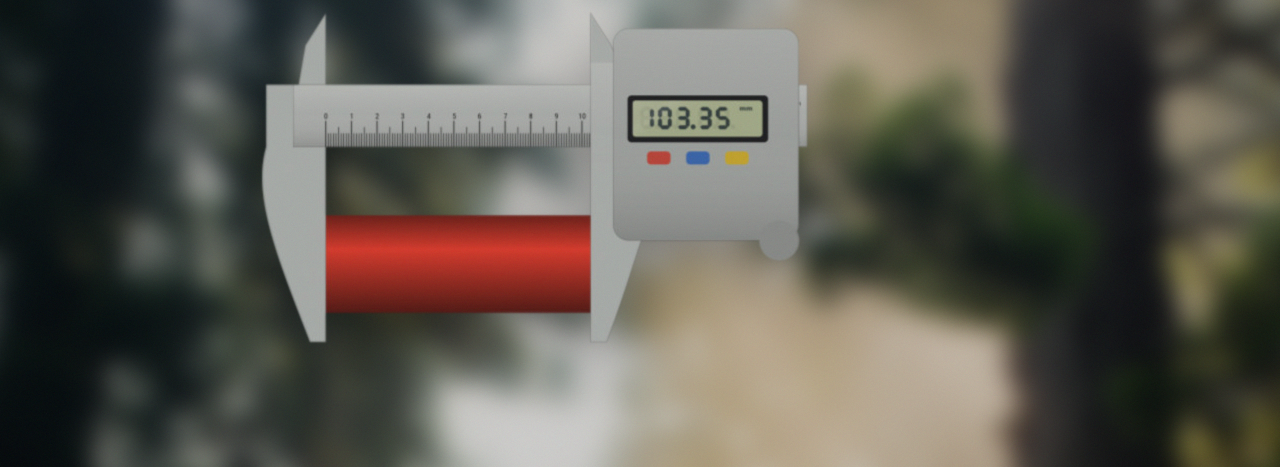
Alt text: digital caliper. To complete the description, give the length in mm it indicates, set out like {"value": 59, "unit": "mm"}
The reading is {"value": 103.35, "unit": "mm"}
